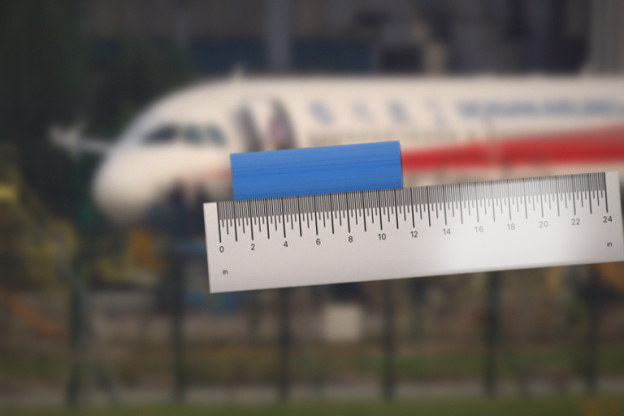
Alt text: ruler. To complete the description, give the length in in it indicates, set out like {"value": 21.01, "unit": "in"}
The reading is {"value": 10.5, "unit": "in"}
